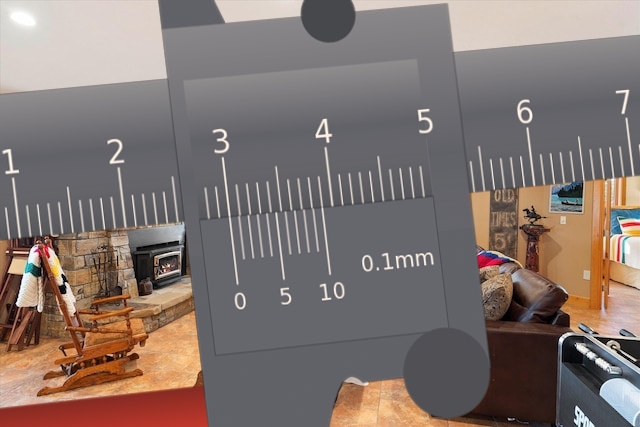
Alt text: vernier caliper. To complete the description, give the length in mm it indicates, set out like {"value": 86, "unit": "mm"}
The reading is {"value": 30.0, "unit": "mm"}
